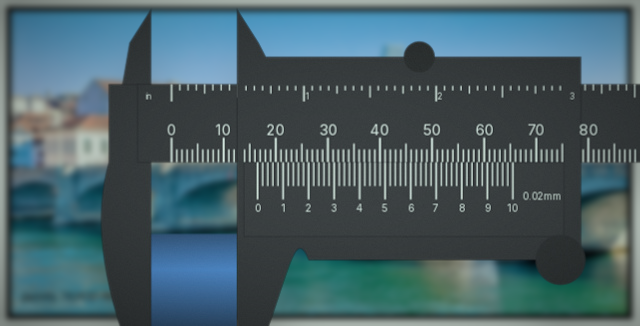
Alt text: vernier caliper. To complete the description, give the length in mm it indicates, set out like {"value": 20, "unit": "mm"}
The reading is {"value": 16.5, "unit": "mm"}
